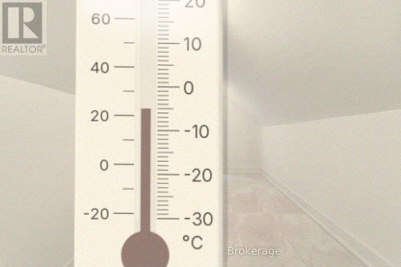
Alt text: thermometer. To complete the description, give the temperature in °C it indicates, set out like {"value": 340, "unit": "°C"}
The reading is {"value": -5, "unit": "°C"}
